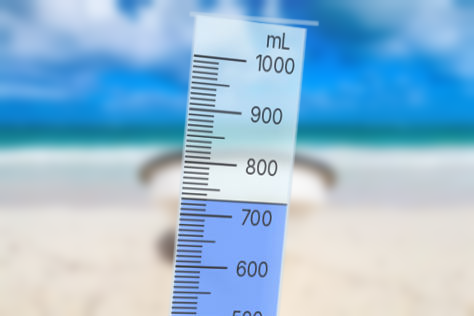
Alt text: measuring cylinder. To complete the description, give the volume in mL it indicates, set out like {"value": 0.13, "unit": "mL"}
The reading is {"value": 730, "unit": "mL"}
